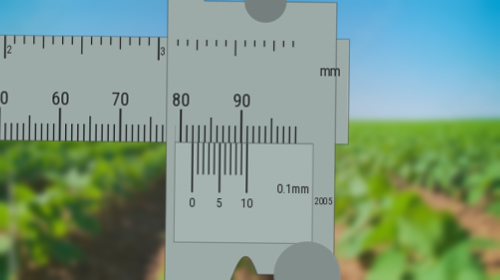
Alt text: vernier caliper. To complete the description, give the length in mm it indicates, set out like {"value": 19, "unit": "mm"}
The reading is {"value": 82.0, "unit": "mm"}
